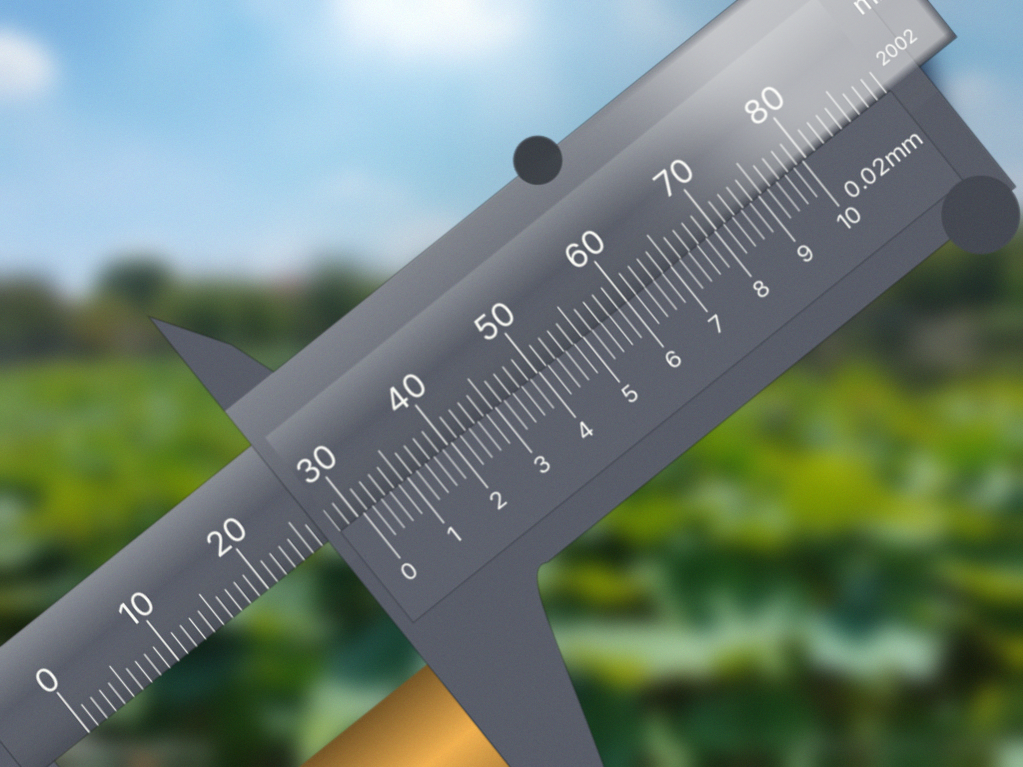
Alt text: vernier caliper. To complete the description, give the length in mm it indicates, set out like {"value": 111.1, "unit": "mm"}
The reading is {"value": 30.6, "unit": "mm"}
